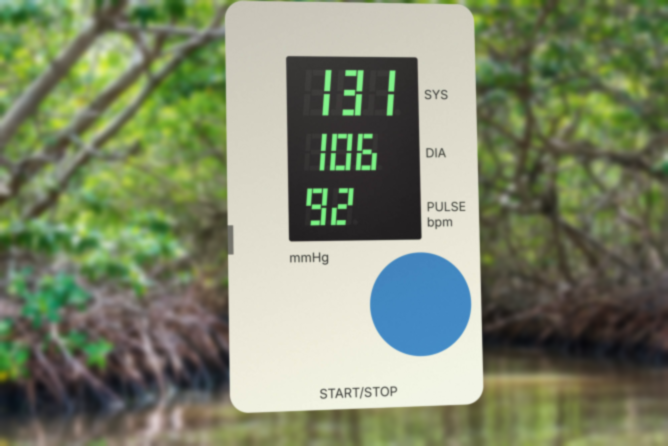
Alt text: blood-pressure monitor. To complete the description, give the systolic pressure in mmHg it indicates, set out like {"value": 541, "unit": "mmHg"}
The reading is {"value": 131, "unit": "mmHg"}
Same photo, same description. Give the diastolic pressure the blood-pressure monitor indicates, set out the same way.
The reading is {"value": 106, "unit": "mmHg"}
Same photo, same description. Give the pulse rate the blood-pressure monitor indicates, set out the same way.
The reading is {"value": 92, "unit": "bpm"}
